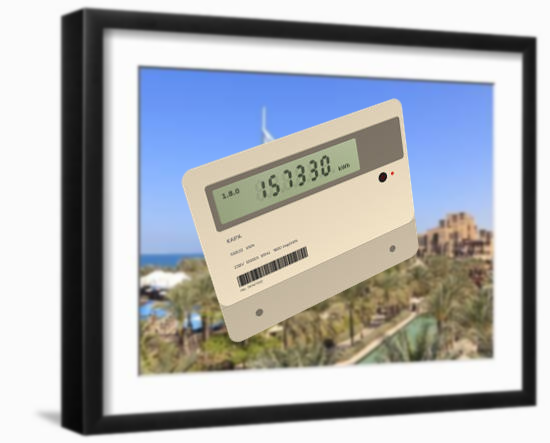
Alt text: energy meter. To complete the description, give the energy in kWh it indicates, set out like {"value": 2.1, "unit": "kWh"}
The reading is {"value": 157330, "unit": "kWh"}
